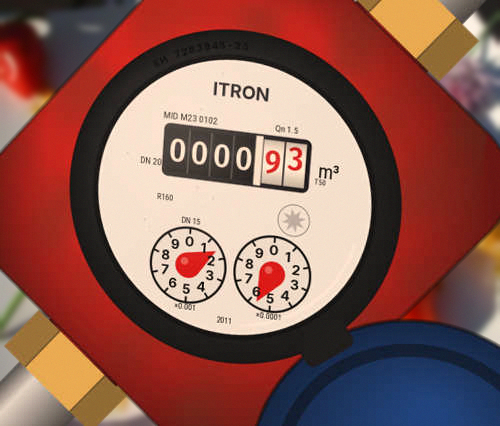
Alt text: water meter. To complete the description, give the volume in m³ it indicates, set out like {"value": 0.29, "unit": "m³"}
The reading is {"value": 0.9315, "unit": "m³"}
